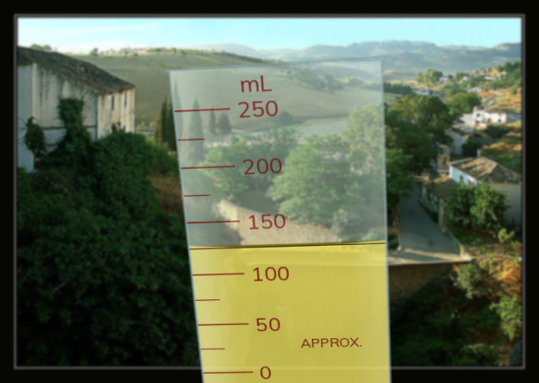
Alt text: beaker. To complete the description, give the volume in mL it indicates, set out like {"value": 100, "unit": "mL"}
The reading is {"value": 125, "unit": "mL"}
